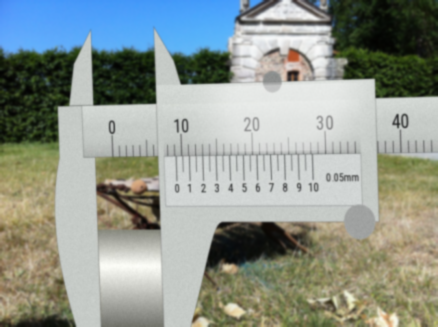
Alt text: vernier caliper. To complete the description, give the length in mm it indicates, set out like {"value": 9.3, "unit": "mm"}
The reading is {"value": 9.2, "unit": "mm"}
